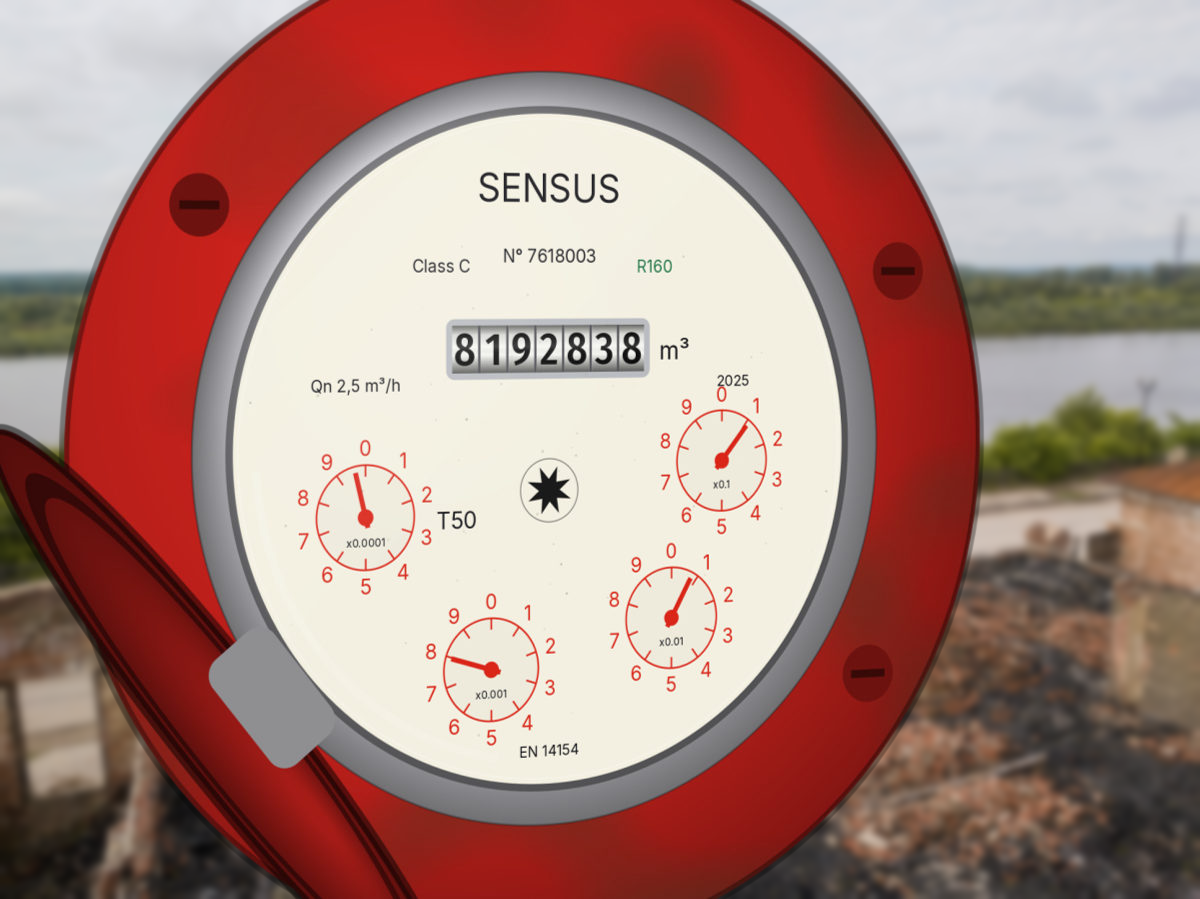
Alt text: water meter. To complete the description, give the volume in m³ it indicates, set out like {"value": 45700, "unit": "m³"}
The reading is {"value": 8192838.1079, "unit": "m³"}
